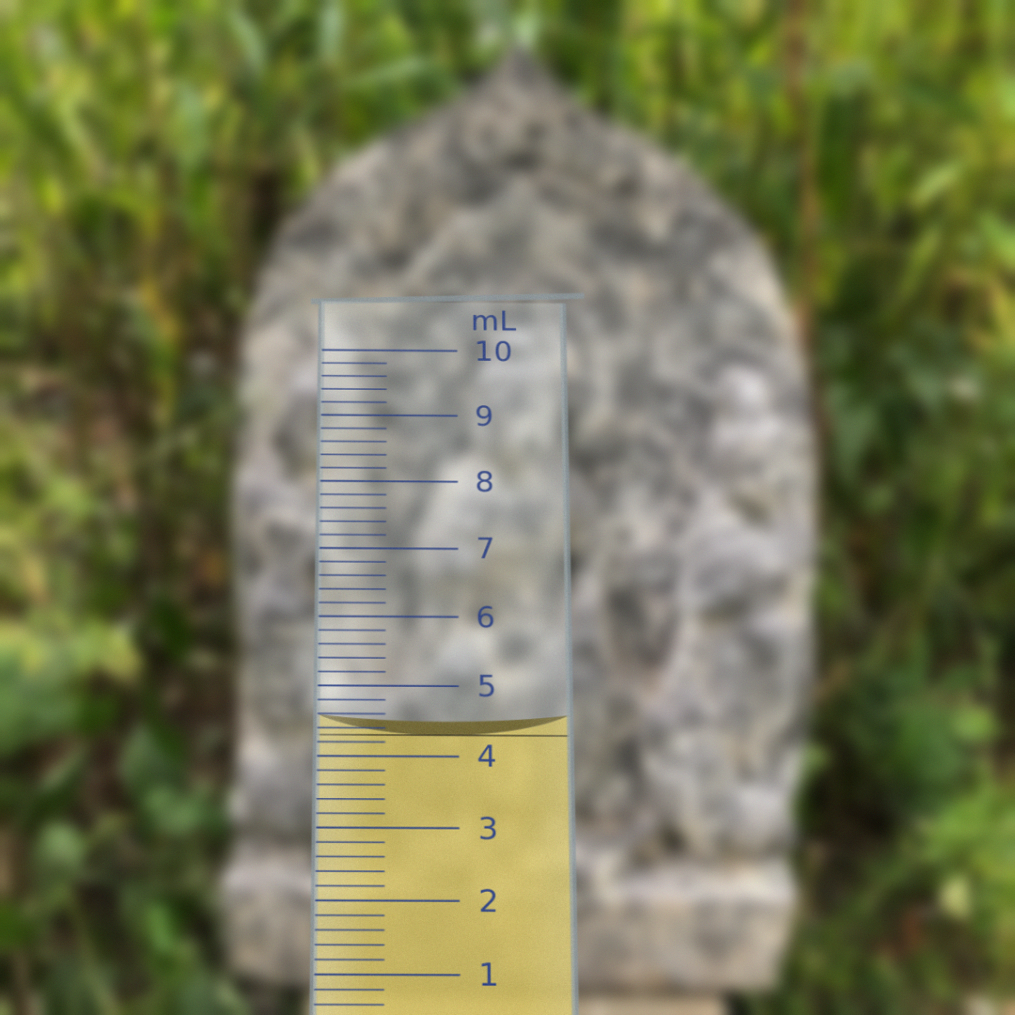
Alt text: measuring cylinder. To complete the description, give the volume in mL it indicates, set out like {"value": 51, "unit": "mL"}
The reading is {"value": 4.3, "unit": "mL"}
